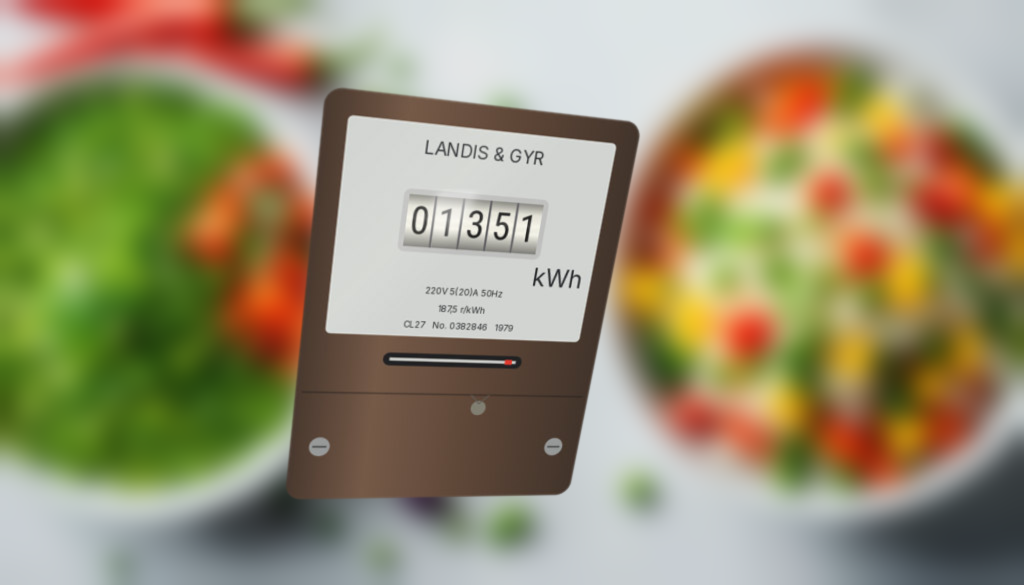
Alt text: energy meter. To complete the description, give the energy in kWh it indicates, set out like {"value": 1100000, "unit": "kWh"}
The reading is {"value": 1351, "unit": "kWh"}
